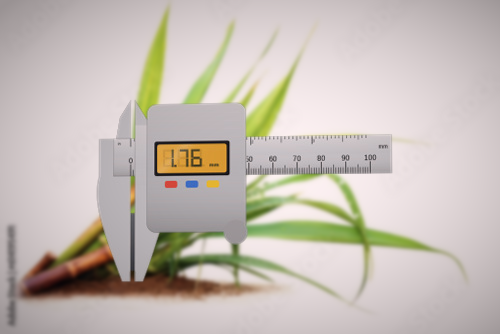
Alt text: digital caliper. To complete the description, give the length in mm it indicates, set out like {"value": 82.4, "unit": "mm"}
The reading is {"value": 1.76, "unit": "mm"}
